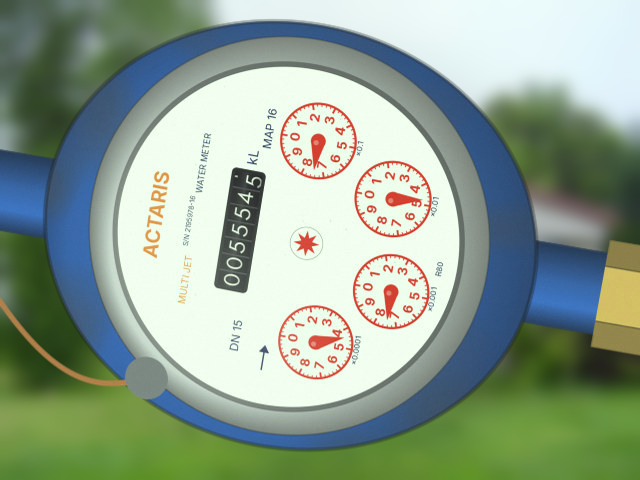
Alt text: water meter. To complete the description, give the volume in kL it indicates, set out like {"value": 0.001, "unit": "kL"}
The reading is {"value": 55544.7474, "unit": "kL"}
